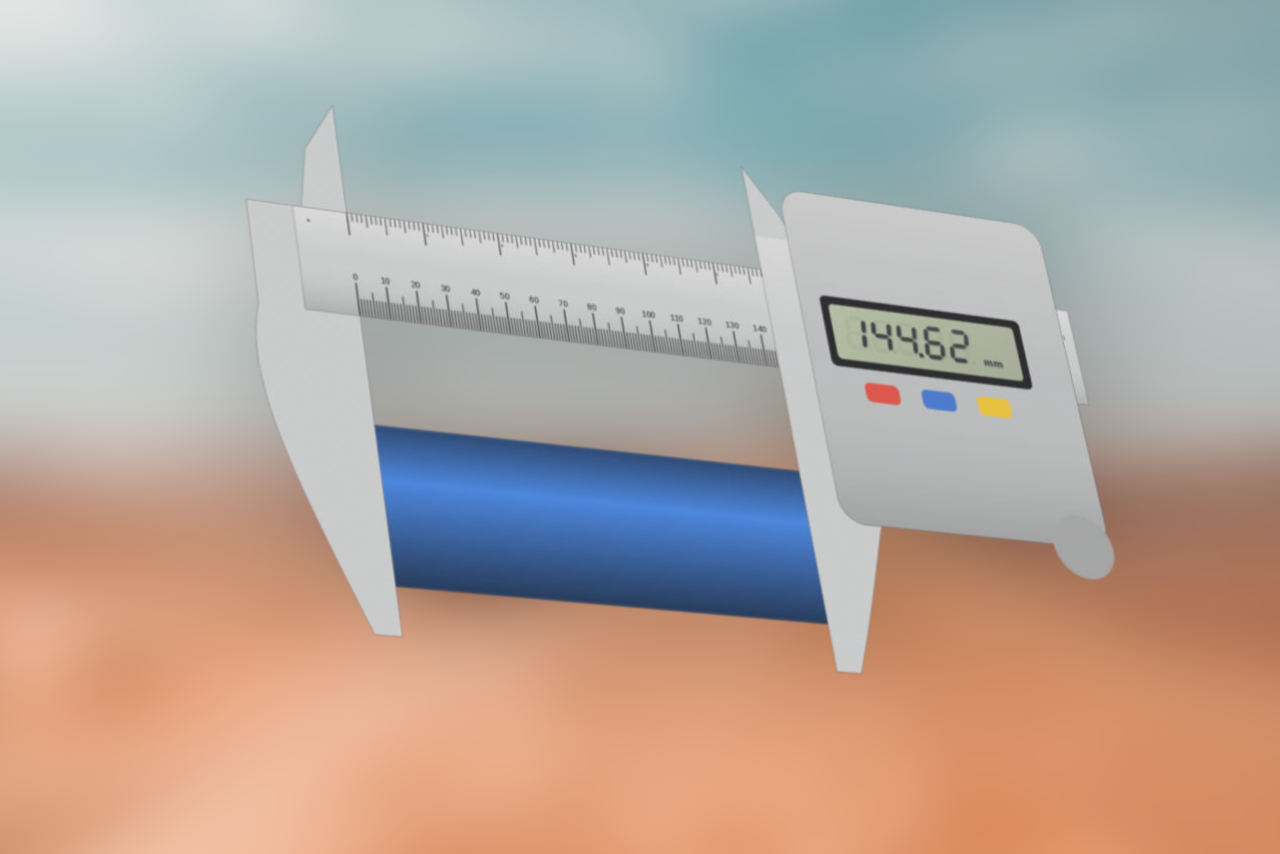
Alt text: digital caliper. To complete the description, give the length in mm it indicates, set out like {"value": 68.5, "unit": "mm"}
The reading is {"value": 144.62, "unit": "mm"}
